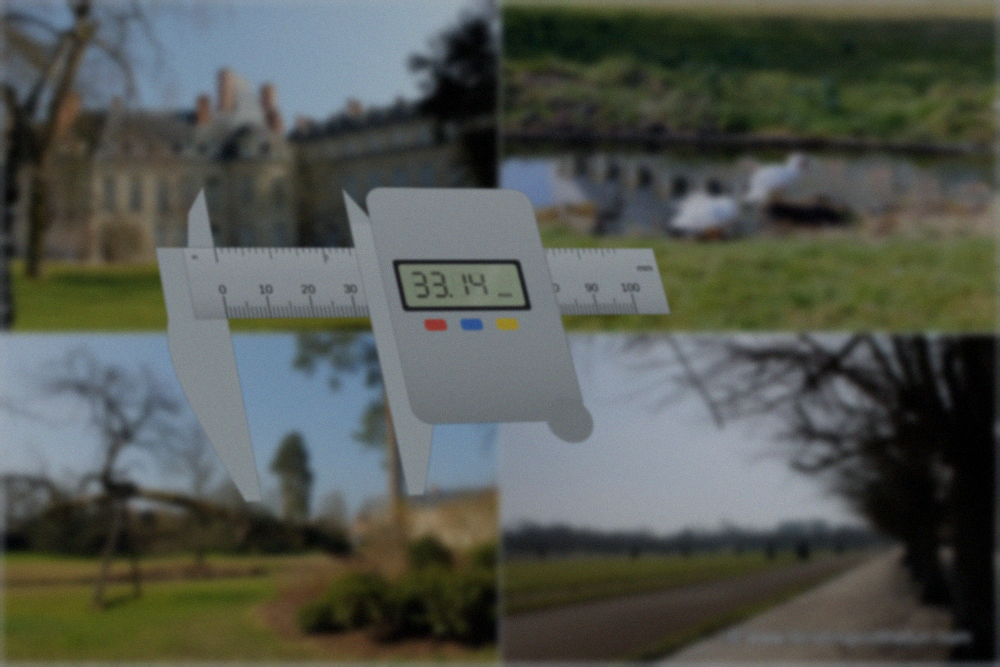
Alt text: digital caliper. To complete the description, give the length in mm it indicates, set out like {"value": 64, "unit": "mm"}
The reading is {"value": 33.14, "unit": "mm"}
